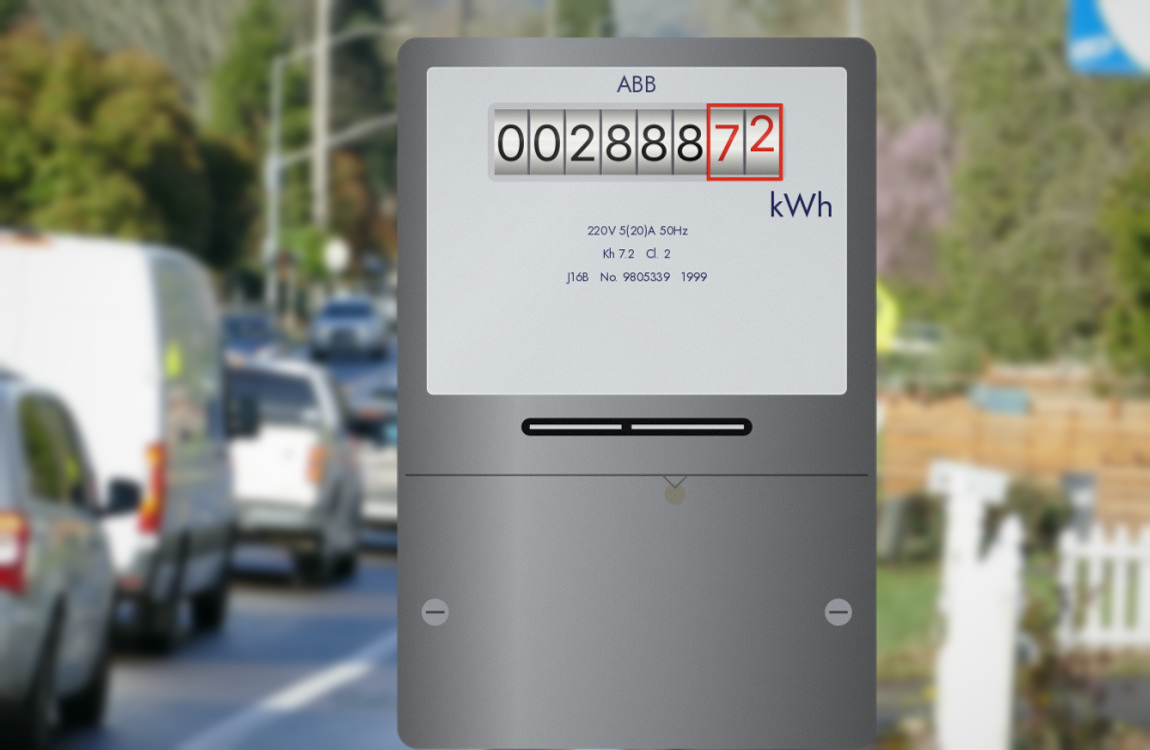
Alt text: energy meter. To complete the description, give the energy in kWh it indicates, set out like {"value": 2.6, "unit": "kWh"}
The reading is {"value": 2888.72, "unit": "kWh"}
